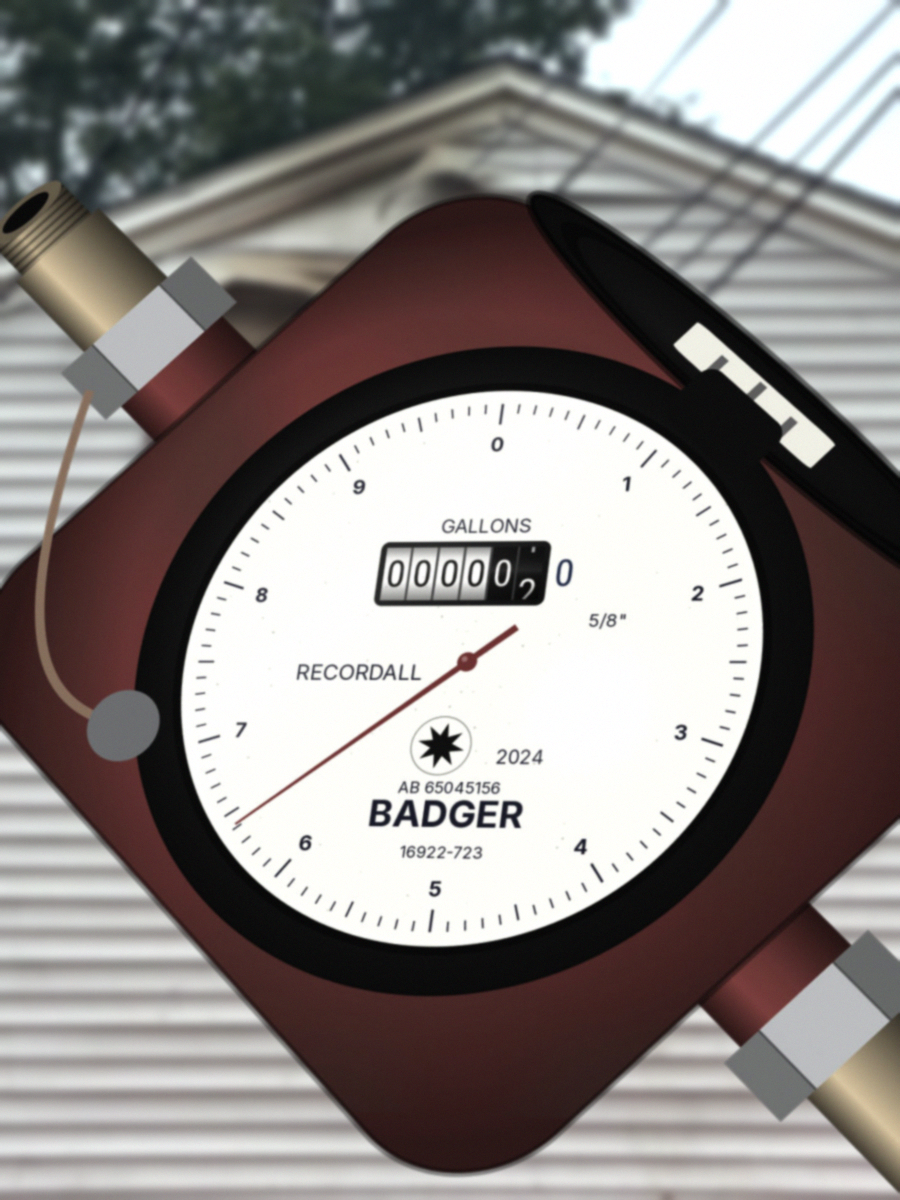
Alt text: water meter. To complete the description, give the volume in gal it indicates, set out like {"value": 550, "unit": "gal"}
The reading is {"value": 16.4, "unit": "gal"}
